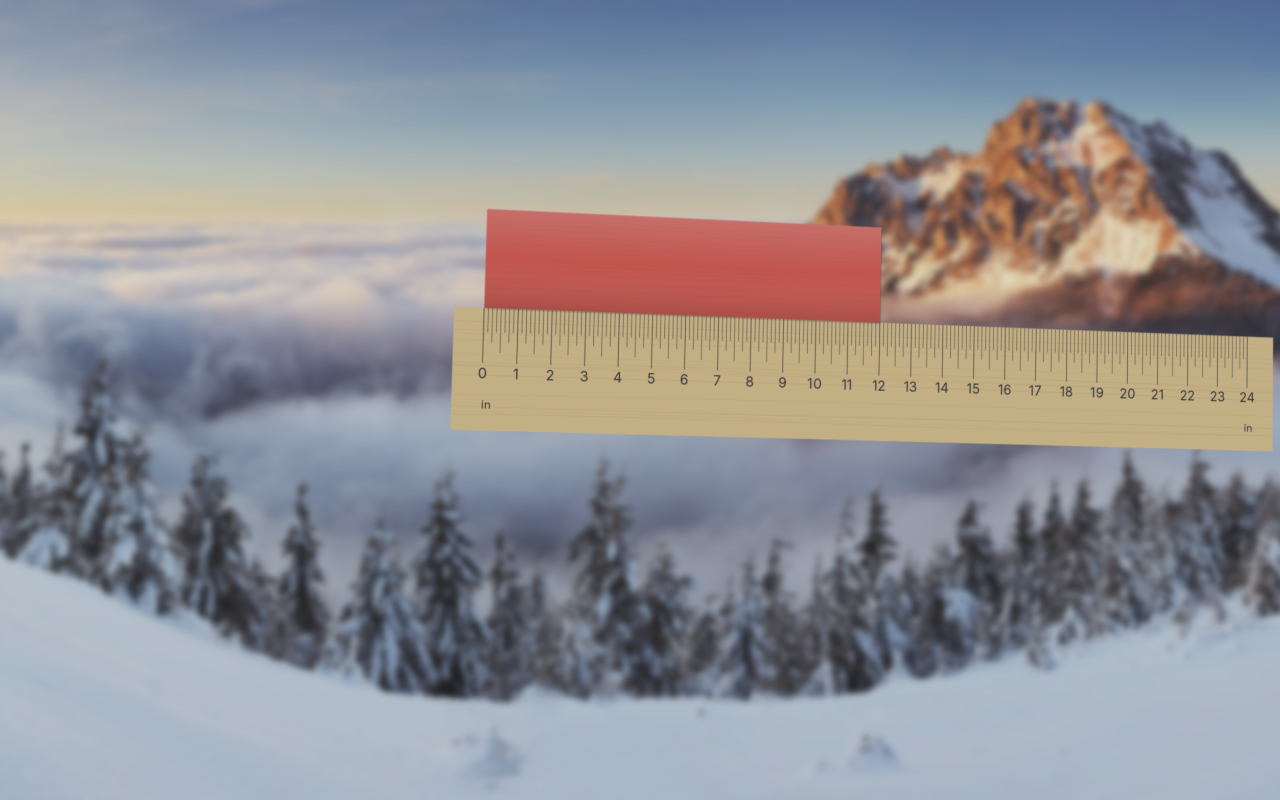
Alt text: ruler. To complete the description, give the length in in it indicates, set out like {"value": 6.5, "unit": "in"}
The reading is {"value": 12, "unit": "in"}
